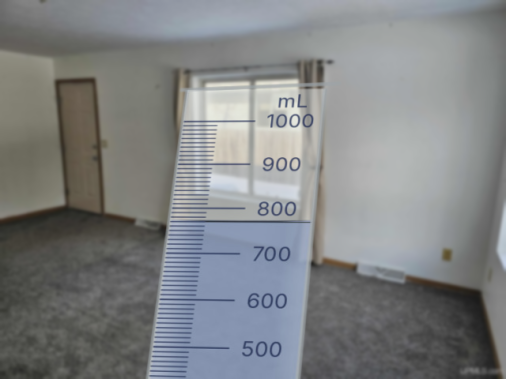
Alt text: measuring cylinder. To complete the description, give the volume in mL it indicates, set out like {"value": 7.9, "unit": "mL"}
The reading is {"value": 770, "unit": "mL"}
